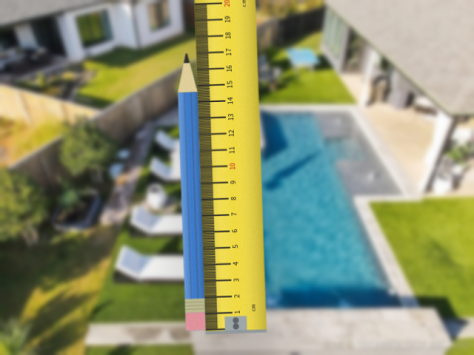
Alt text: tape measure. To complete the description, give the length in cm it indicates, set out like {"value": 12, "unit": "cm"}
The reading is {"value": 17, "unit": "cm"}
